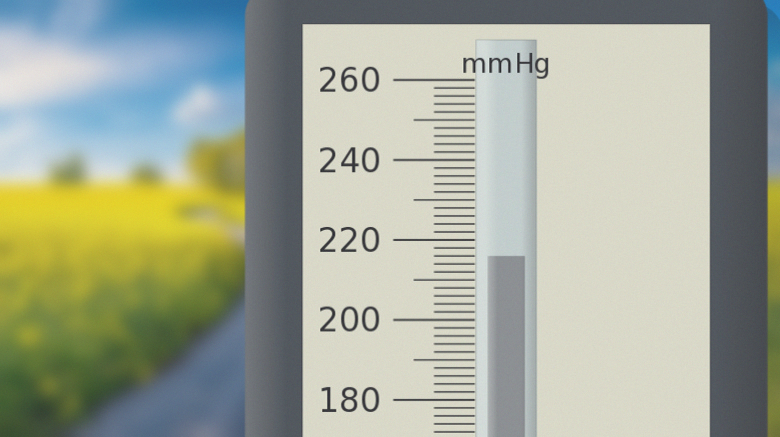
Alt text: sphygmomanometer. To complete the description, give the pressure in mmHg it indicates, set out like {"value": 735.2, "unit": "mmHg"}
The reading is {"value": 216, "unit": "mmHg"}
